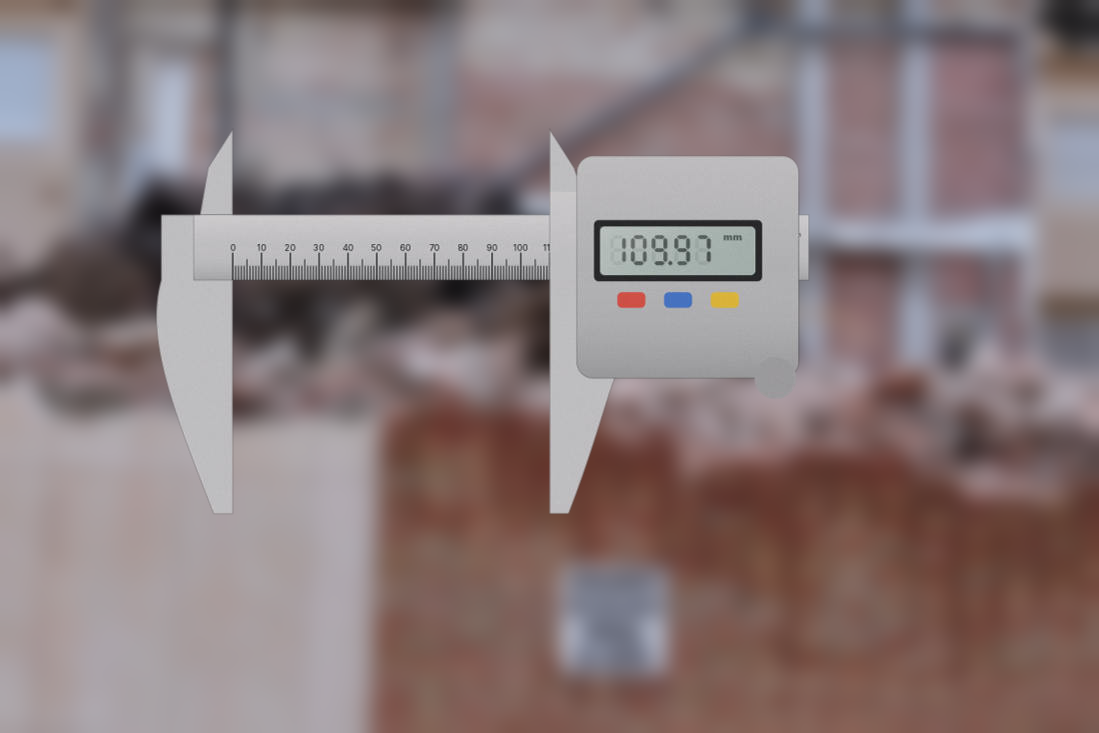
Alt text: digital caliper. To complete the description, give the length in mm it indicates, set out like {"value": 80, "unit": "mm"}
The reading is {"value": 109.97, "unit": "mm"}
